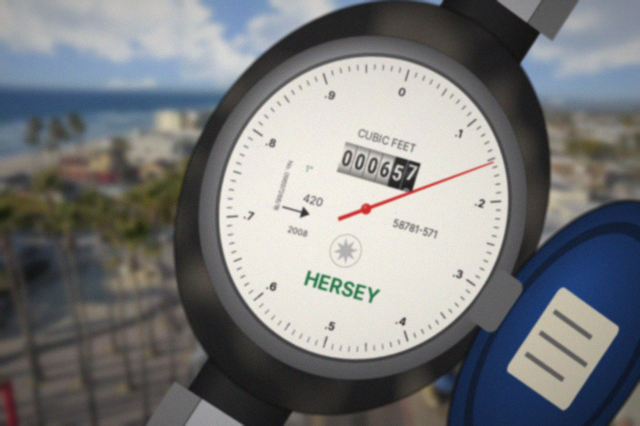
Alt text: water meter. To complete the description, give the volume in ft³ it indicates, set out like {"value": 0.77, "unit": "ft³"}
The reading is {"value": 657.15, "unit": "ft³"}
